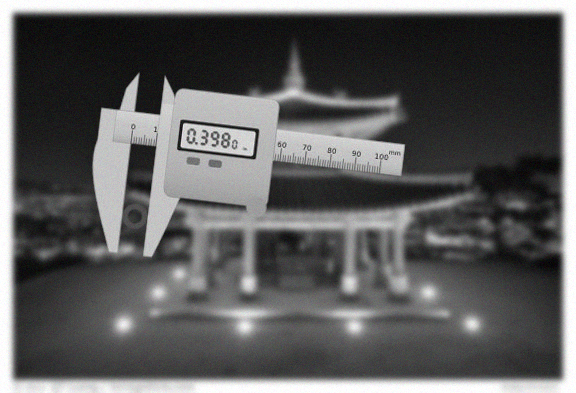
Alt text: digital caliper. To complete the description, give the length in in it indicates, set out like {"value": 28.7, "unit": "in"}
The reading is {"value": 0.3980, "unit": "in"}
